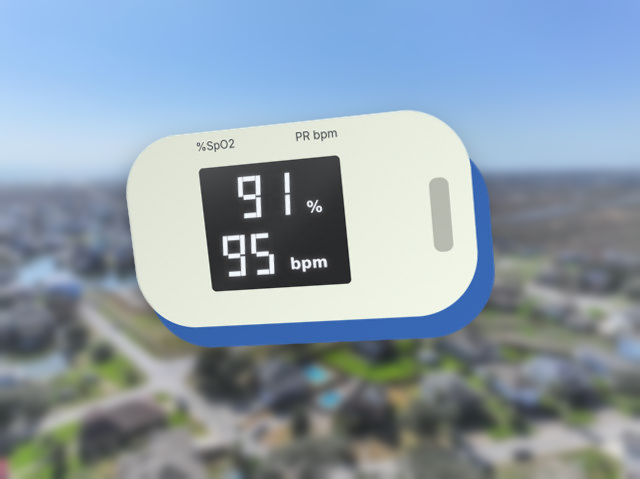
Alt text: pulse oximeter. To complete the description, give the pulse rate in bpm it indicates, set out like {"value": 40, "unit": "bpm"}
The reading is {"value": 95, "unit": "bpm"}
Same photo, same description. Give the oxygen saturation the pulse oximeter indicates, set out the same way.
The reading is {"value": 91, "unit": "%"}
